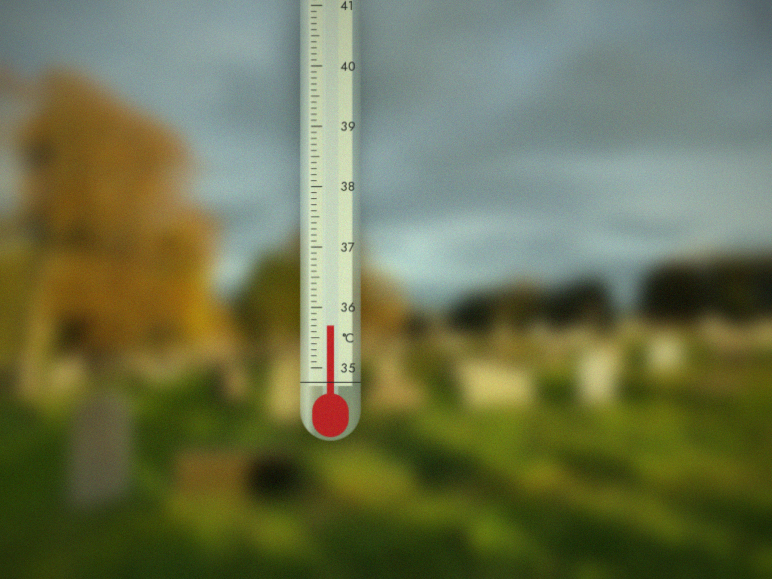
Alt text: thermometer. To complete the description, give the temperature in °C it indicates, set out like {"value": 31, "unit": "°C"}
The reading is {"value": 35.7, "unit": "°C"}
